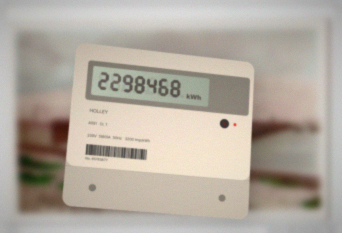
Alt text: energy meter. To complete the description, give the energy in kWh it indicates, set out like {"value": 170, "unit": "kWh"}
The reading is {"value": 2298468, "unit": "kWh"}
